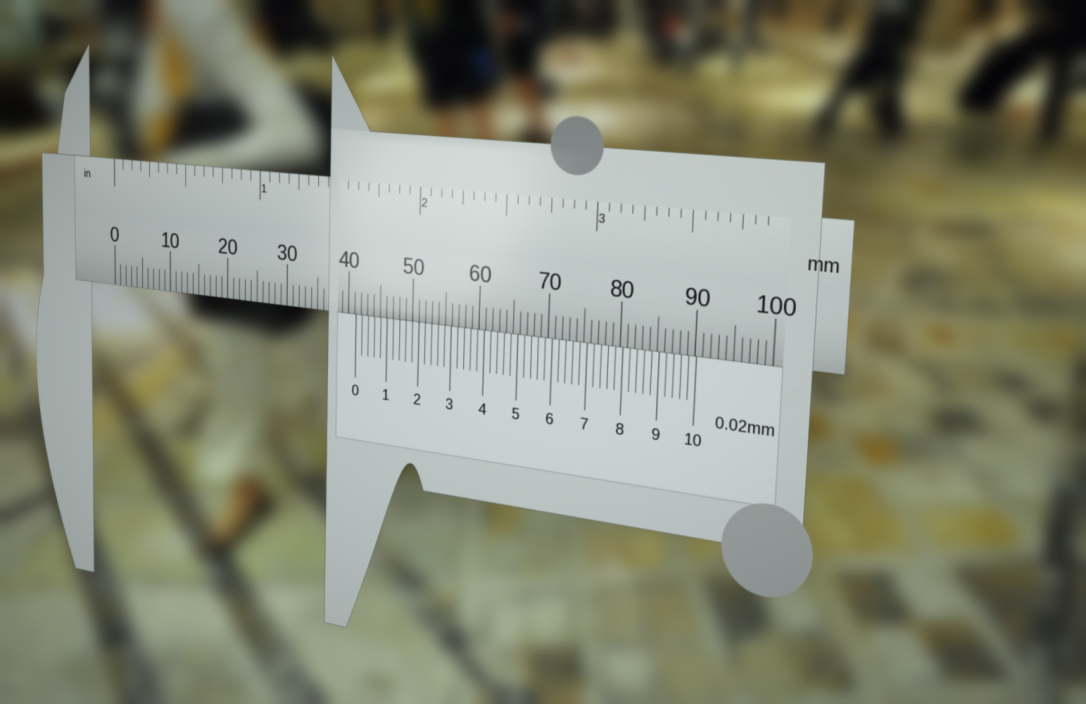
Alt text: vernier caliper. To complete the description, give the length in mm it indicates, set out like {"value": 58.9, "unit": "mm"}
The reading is {"value": 41.2, "unit": "mm"}
